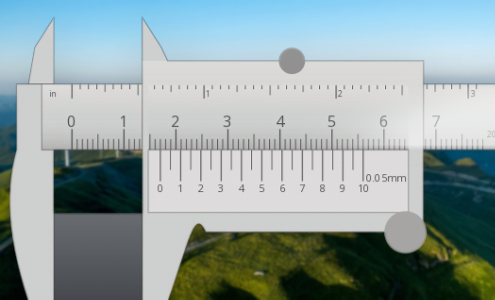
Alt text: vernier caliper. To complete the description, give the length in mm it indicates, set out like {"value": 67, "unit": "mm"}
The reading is {"value": 17.0, "unit": "mm"}
